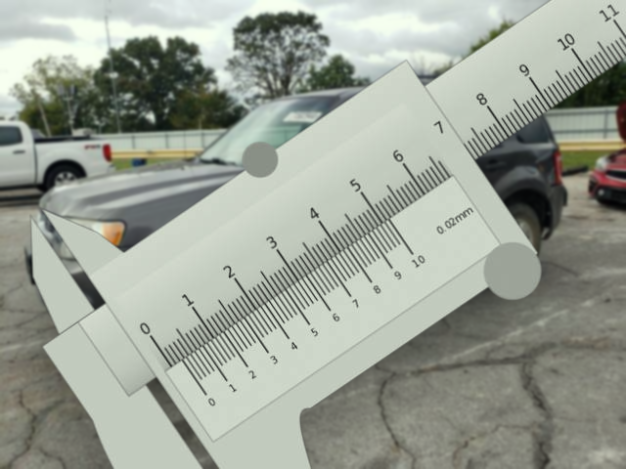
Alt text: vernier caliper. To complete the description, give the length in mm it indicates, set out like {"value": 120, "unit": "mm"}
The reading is {"value": 2.5, "unit": "mm"}
